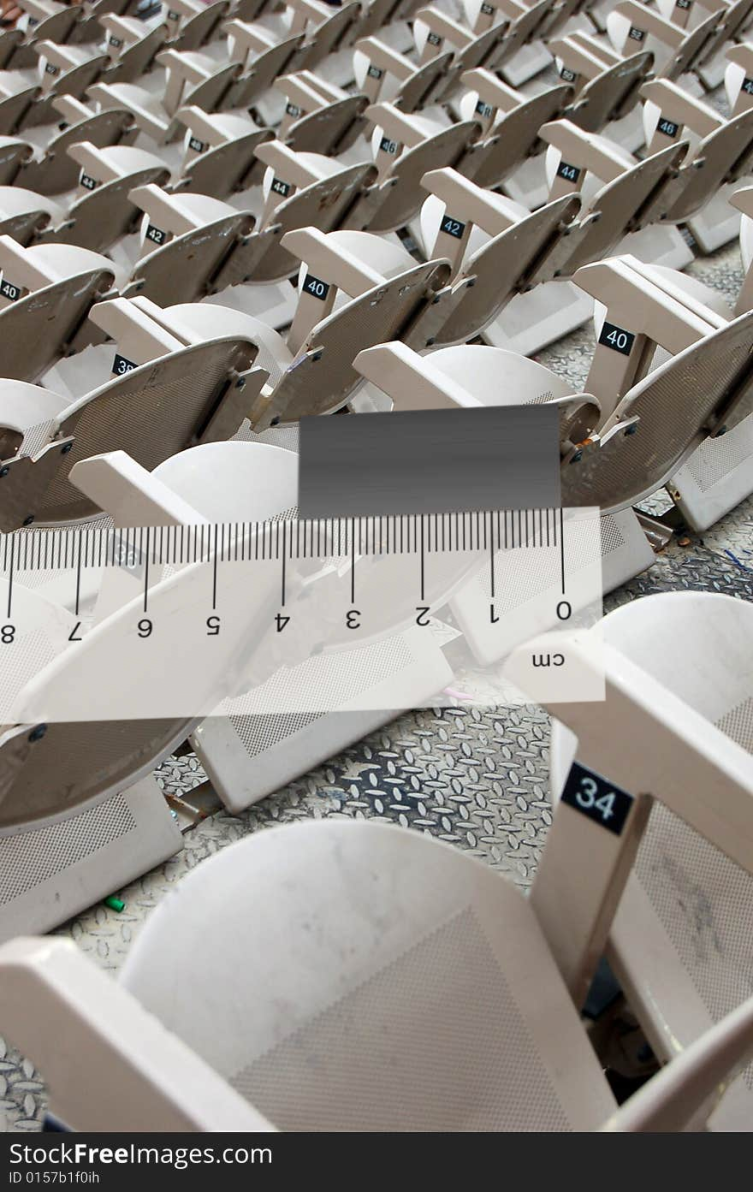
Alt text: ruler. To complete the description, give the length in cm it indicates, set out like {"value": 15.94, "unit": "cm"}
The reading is {"value": 3.8, "unit": "cm"}
